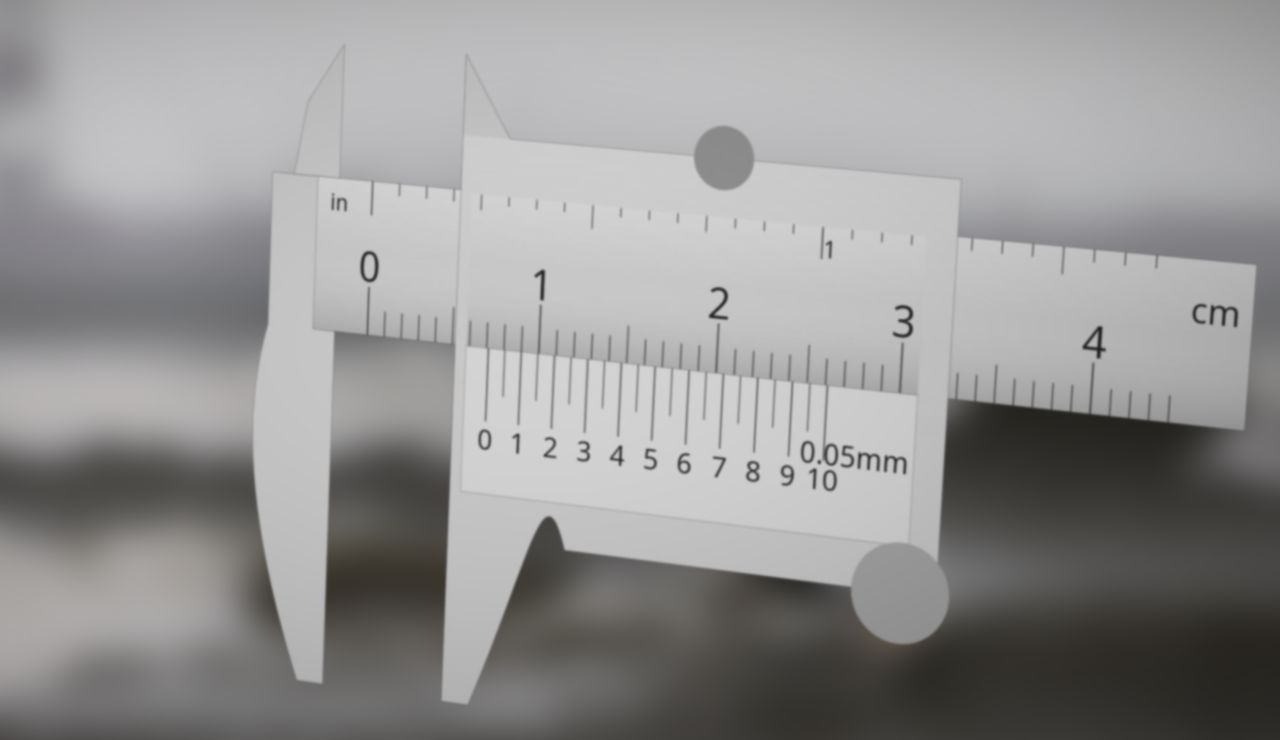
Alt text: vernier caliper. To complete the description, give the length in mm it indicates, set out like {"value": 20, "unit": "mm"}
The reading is {"value": 7.1, "unit": "mm"}
